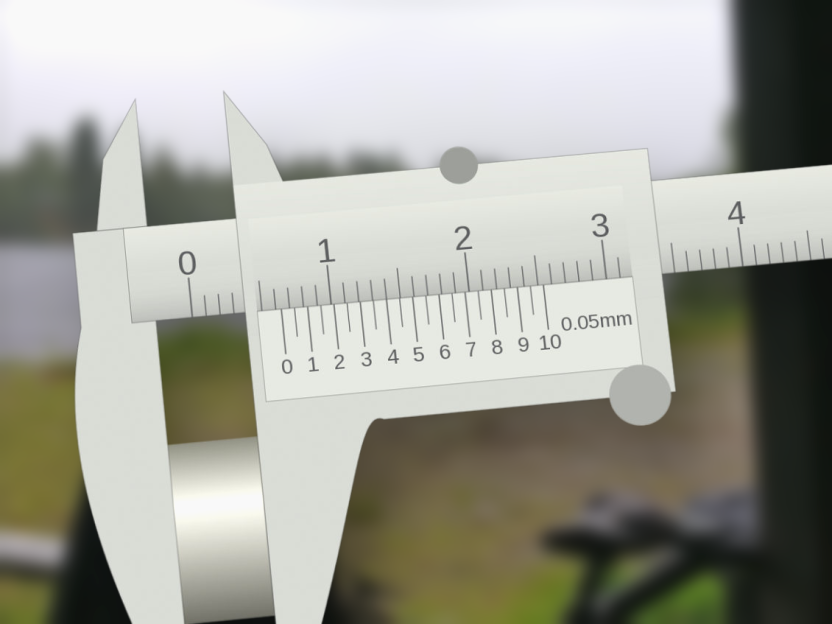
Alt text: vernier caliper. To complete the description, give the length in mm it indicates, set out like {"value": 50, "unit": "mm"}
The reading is {"value": 6.4, "unit": "mm"}
